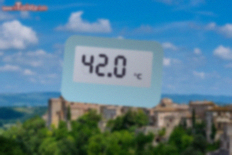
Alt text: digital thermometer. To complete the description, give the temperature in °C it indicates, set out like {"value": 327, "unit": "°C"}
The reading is {"value": 42.0, "unit": "°C"}
